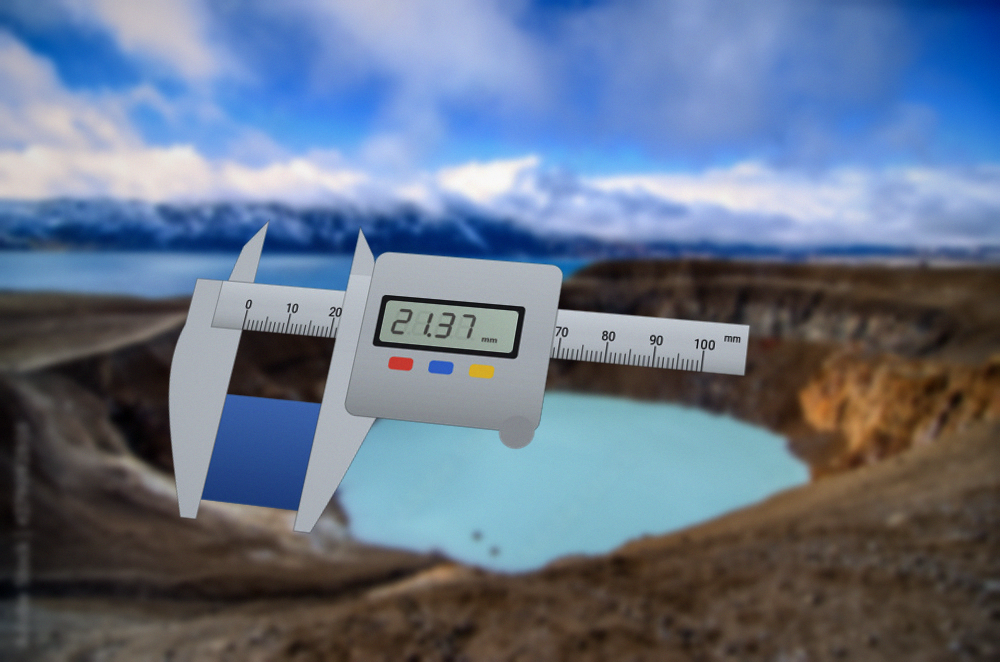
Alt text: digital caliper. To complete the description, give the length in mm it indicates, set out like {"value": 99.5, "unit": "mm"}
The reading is {"value": 21.37, "unit": "mm"}
